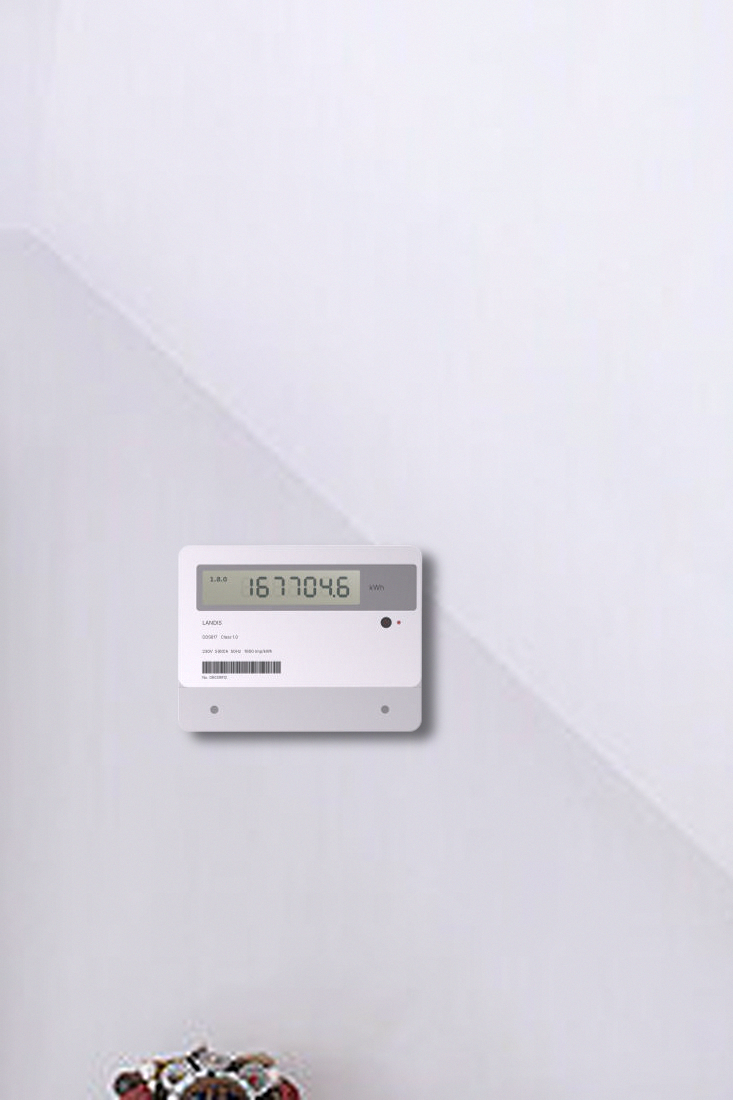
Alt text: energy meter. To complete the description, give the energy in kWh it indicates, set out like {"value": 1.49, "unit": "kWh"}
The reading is {"value": 167704.6, "unit": "kWh"}
